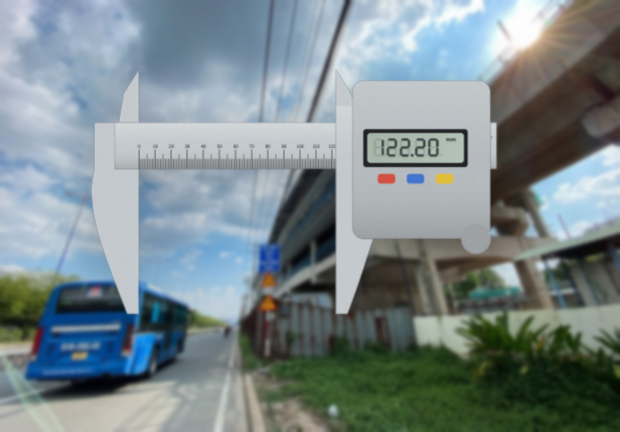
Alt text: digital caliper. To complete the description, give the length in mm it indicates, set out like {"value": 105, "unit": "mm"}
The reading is {"value": 122.20, "unit": "mm"}
